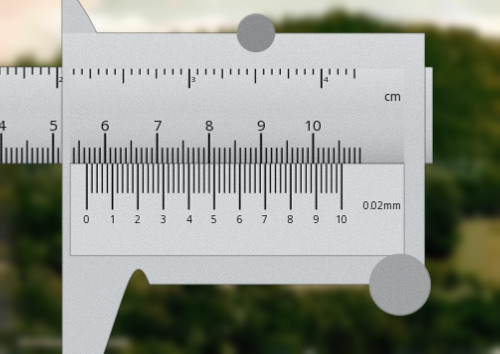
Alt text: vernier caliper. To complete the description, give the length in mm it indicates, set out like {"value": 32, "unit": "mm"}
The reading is {"value": 56.5, "unit": "mm"}
